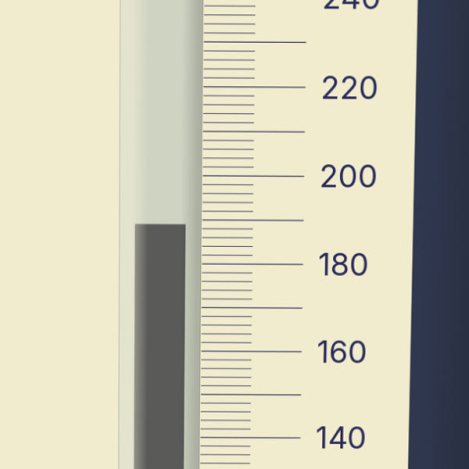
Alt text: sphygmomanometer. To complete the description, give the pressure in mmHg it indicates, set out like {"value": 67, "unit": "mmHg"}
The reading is {"value": 189, "unit": "mmHg"}
